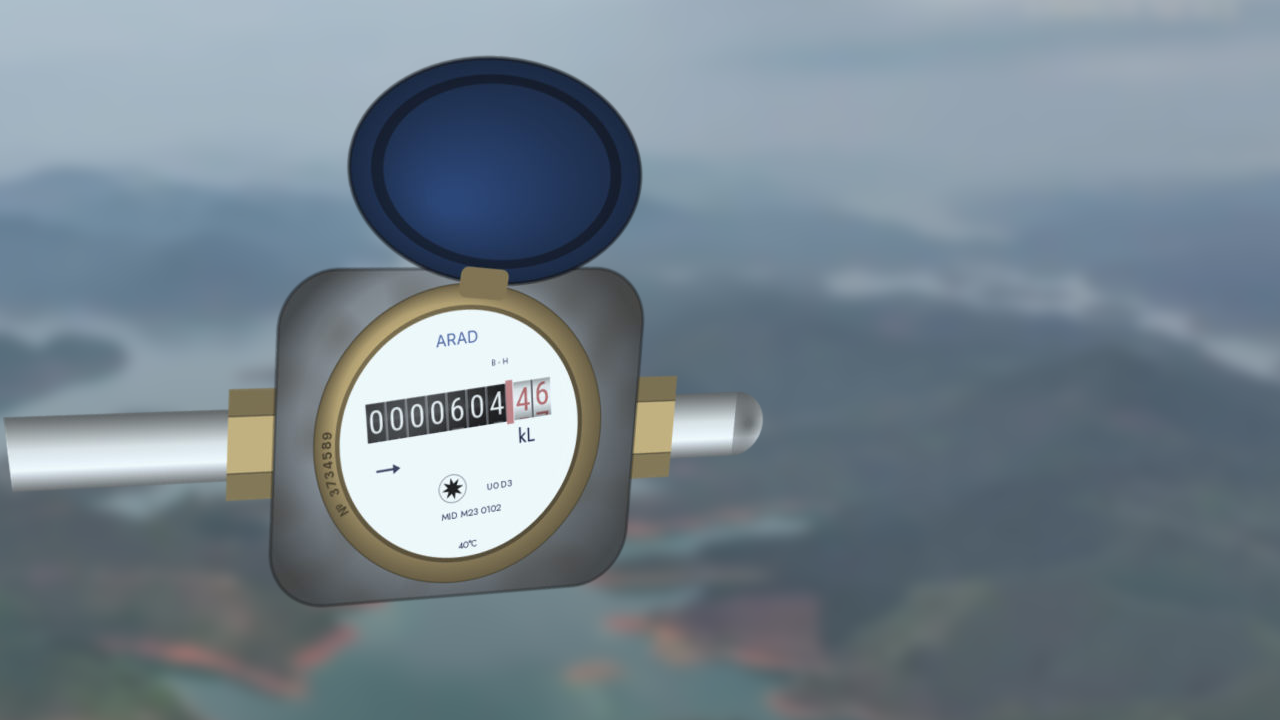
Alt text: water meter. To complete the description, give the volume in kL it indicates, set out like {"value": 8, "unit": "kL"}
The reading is {"value": 604.46, "unit": "kL"}
